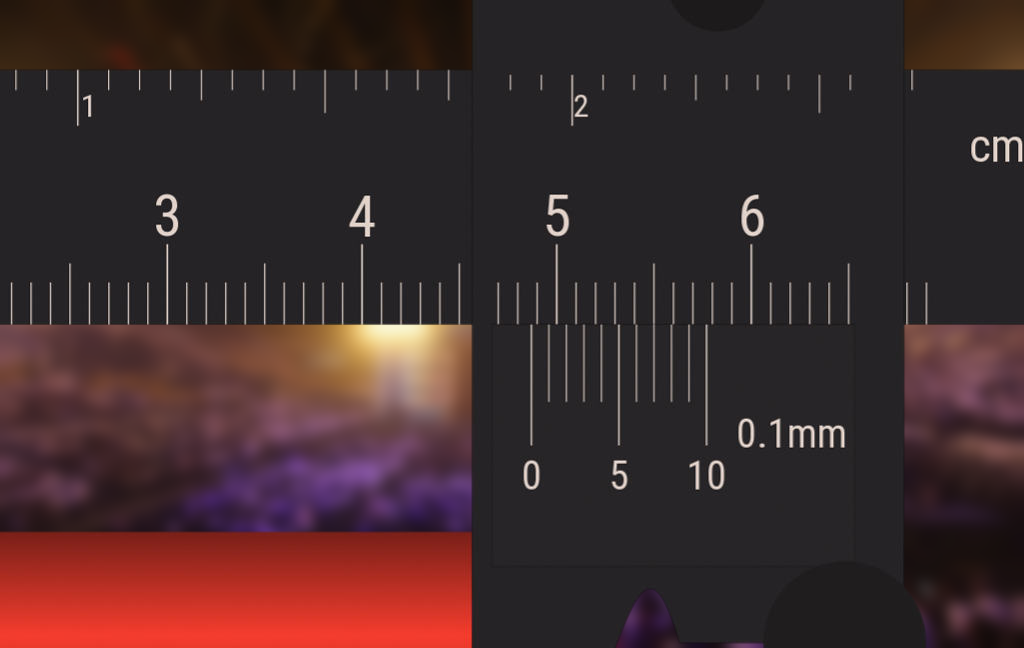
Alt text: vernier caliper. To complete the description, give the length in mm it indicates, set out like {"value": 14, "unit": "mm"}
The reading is {"value": 48.7, "unit": "mm"}
